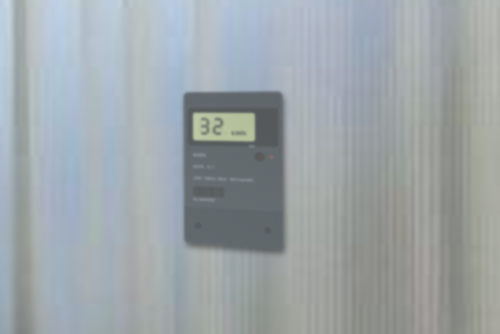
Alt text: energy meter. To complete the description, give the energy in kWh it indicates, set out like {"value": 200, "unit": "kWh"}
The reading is {"value": 32, "unit": "kWh"}
